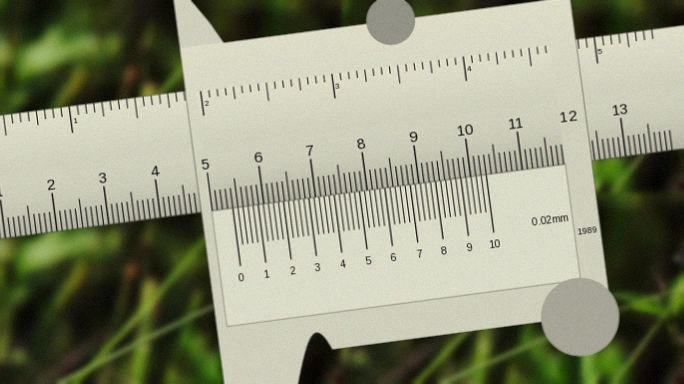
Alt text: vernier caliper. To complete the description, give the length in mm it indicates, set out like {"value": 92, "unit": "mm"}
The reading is {"value": 54.0, "unit": "mm"}
